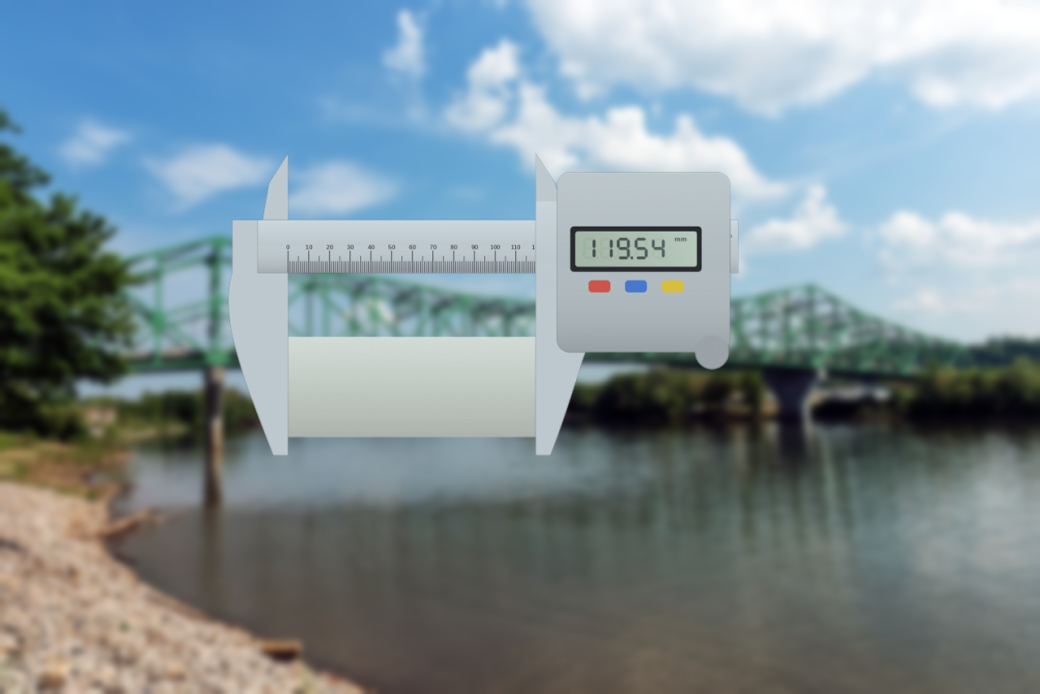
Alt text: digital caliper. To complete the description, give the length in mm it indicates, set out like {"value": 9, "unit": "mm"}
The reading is {"value": 119.54, "unit": "mm"}
